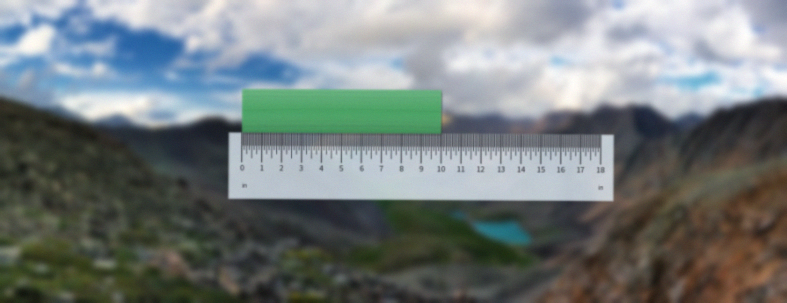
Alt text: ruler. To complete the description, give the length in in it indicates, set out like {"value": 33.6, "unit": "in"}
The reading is {"value": 10, "unit": "in"}
